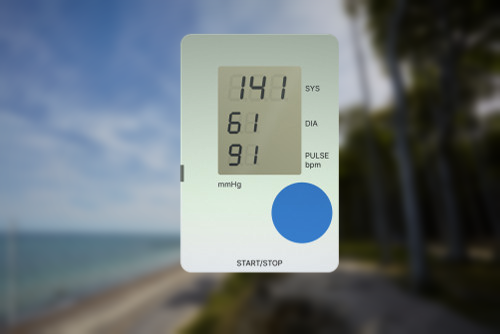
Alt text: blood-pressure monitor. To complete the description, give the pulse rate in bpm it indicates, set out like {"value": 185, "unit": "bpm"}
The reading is {"value": 91, "unit": "bpm"}
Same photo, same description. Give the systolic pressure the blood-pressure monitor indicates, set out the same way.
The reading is {"value": 141, "unit": "mmHg"}
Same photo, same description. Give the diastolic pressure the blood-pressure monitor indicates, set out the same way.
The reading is {"value": 61, "unit": "mmHg"}
